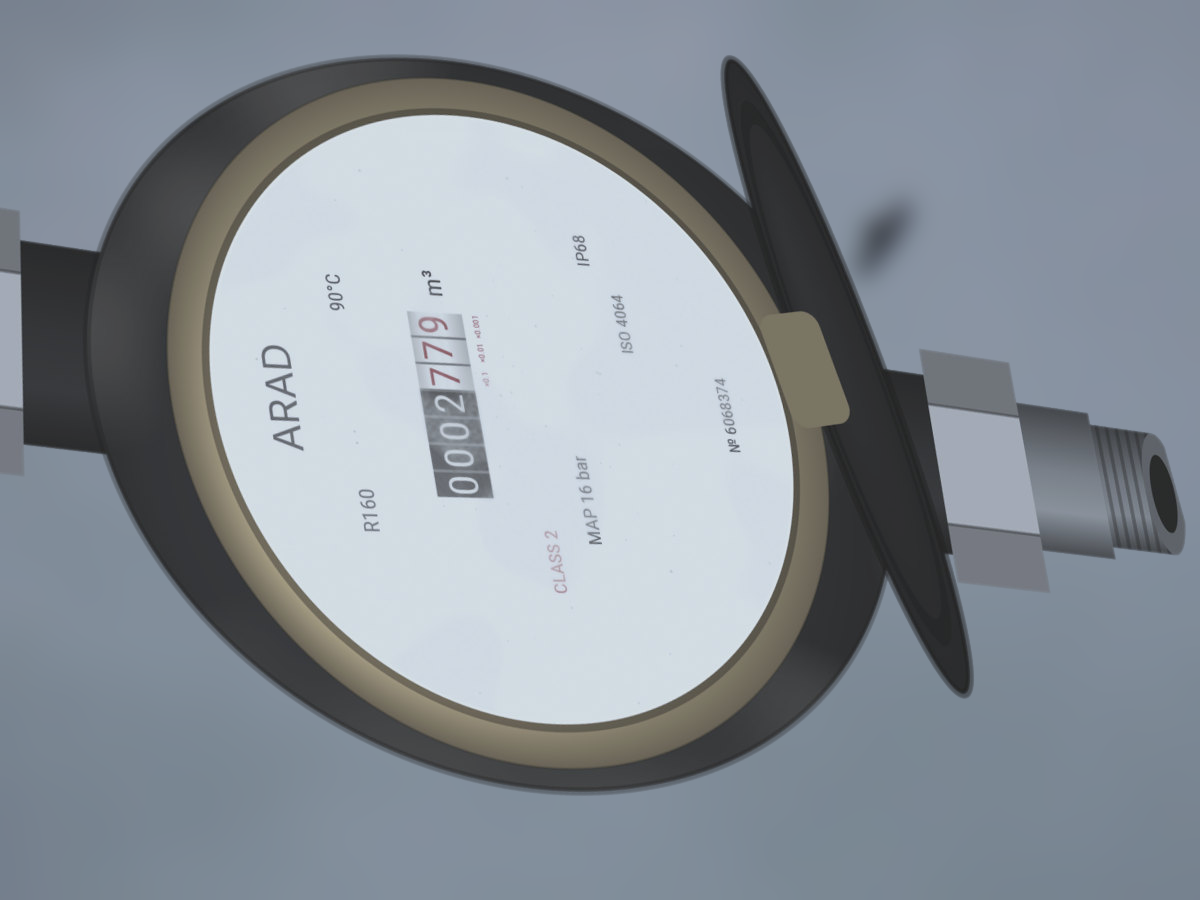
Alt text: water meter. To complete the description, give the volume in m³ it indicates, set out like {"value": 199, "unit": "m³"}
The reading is {"value": 2.779, "unit": "m³"}
